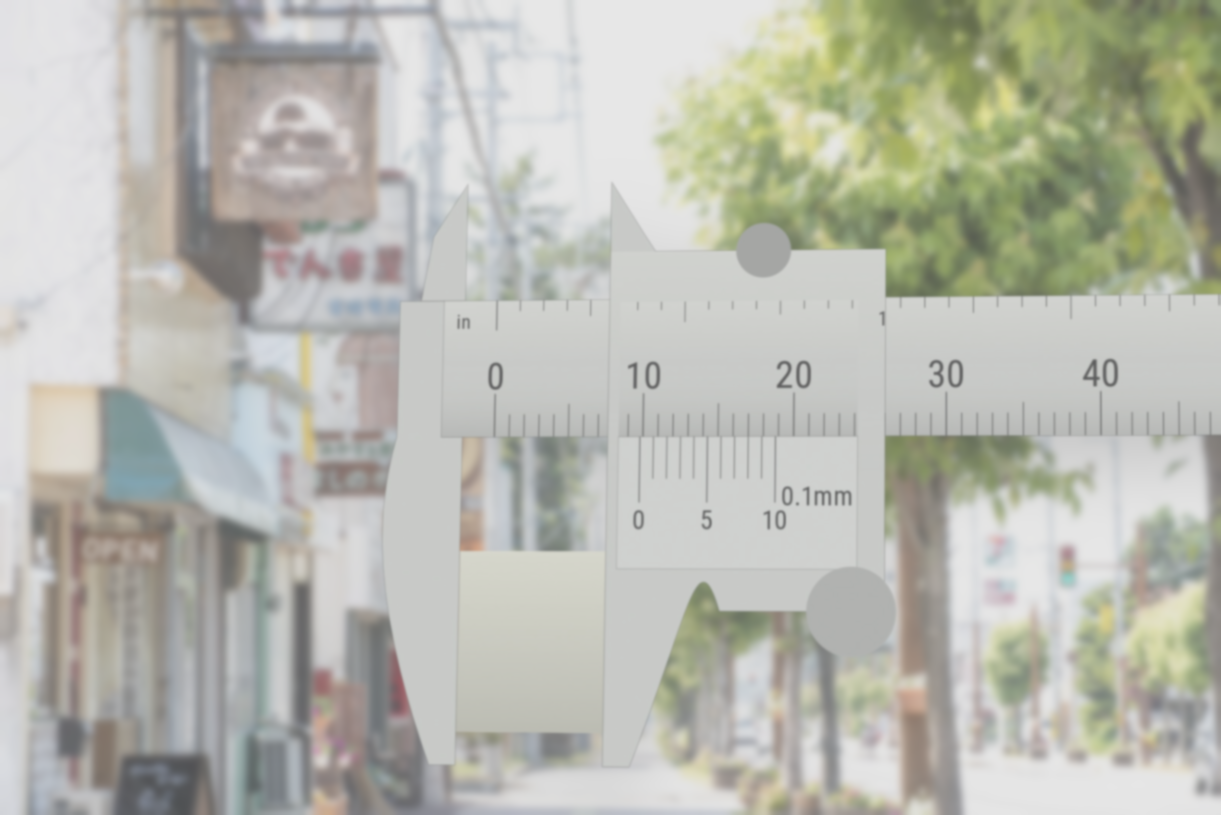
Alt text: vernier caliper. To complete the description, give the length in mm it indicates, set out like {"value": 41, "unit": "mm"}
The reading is {"value": 9.8, "unit": "mm"}
